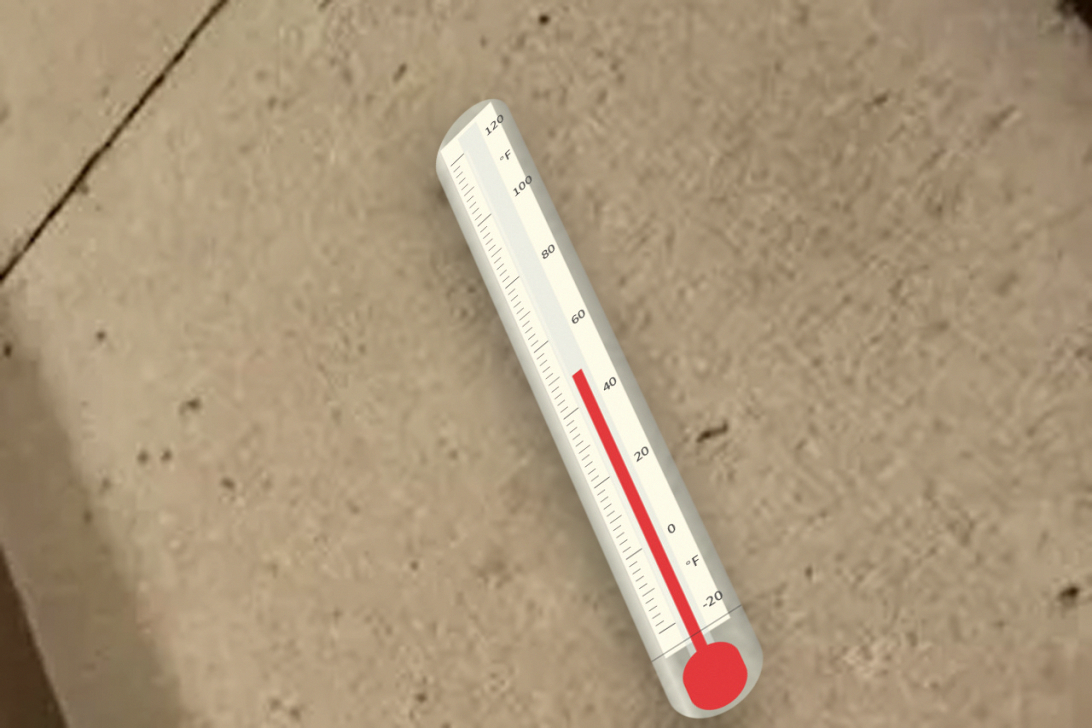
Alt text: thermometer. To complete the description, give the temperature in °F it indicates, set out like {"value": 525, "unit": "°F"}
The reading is {"value": 48, "unit": "°F"}
